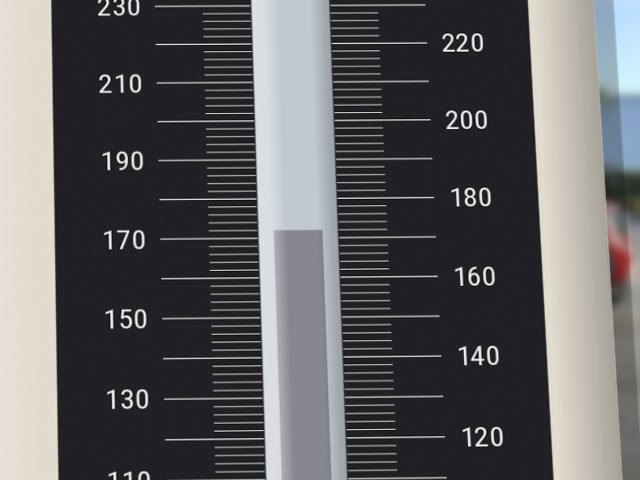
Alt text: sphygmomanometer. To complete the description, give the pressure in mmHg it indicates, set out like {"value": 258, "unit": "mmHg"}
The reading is {"value": 172, "unit": "mmHg"}
